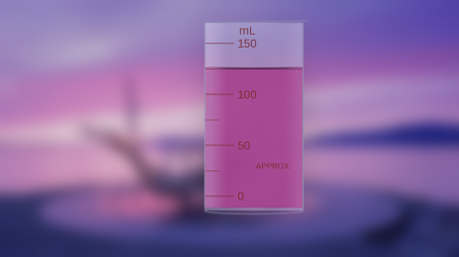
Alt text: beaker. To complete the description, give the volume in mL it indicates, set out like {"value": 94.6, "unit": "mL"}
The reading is {"value": 125, "unit": "mL"}
